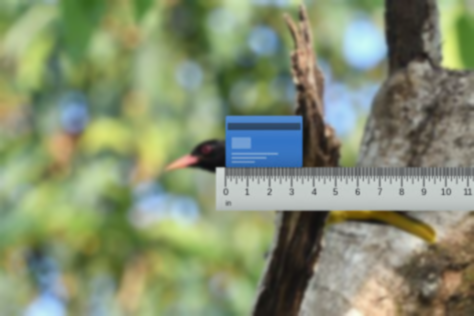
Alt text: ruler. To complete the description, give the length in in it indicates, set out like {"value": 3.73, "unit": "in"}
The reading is {"value": 3.5, "unit": "in"}
